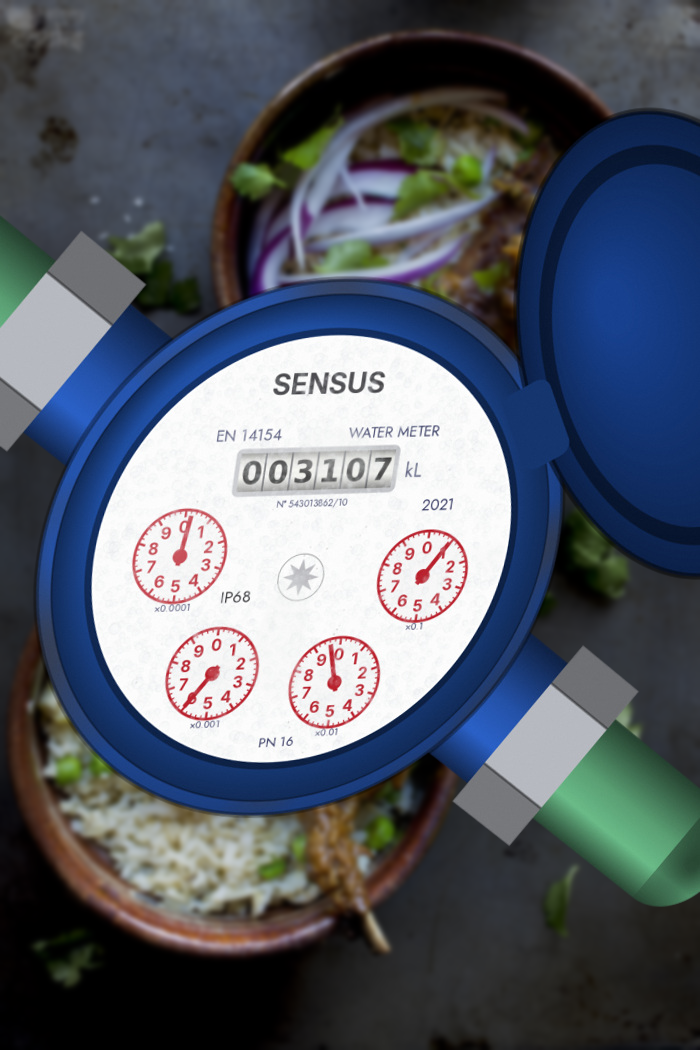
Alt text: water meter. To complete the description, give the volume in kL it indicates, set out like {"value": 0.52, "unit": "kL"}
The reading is {"value": 3107.0960, "unit": "kL"}
